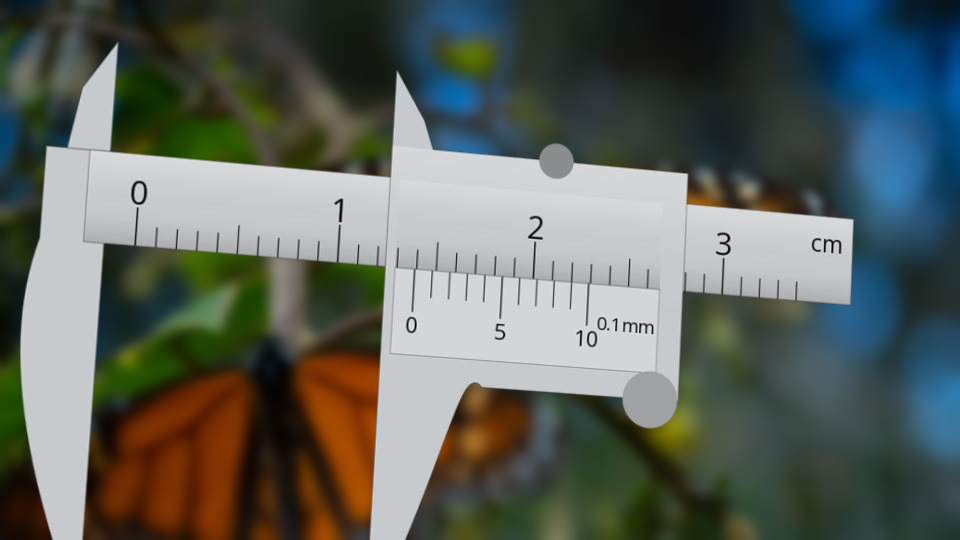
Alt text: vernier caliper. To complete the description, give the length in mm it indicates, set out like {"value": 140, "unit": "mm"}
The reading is {"value": 13.9, "unit": "mm"}
